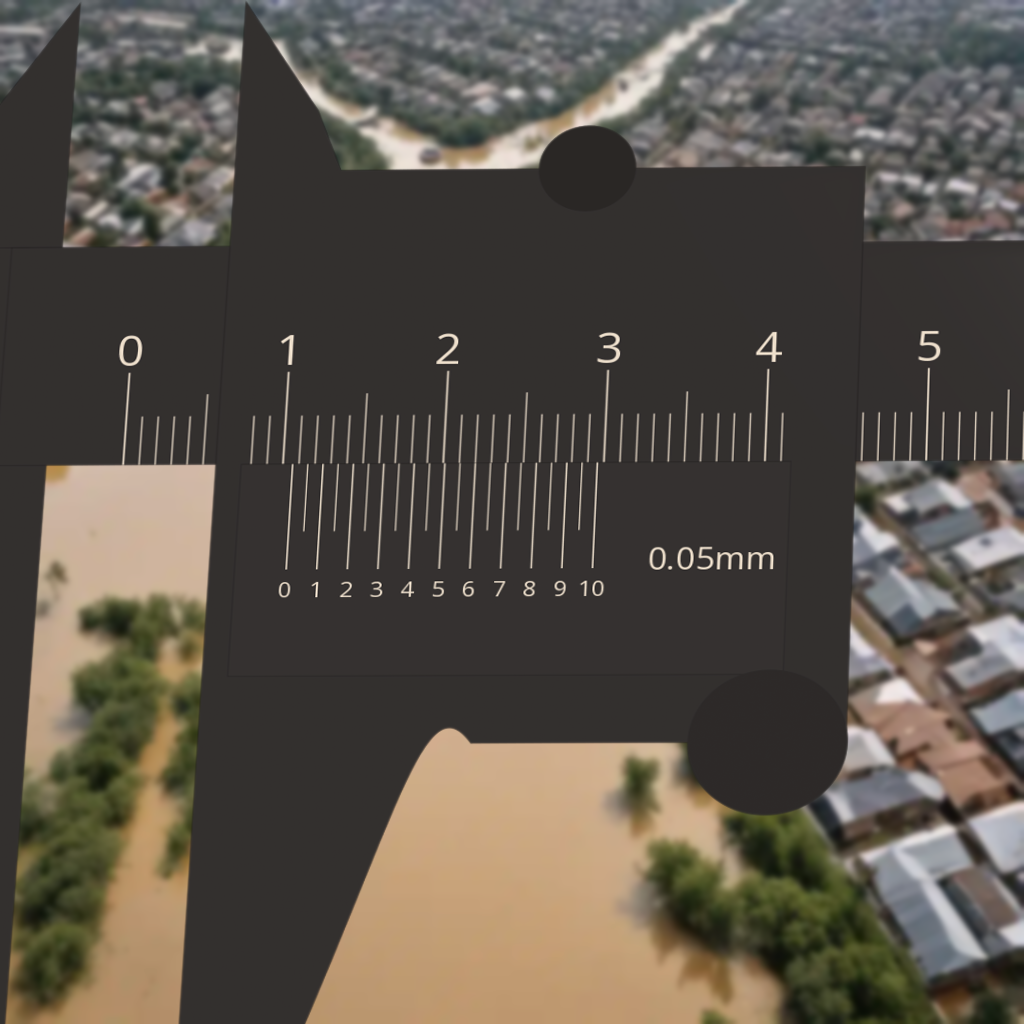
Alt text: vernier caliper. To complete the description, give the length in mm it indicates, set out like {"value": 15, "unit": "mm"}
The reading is {"value": 10.6, "unit": "mm"}
